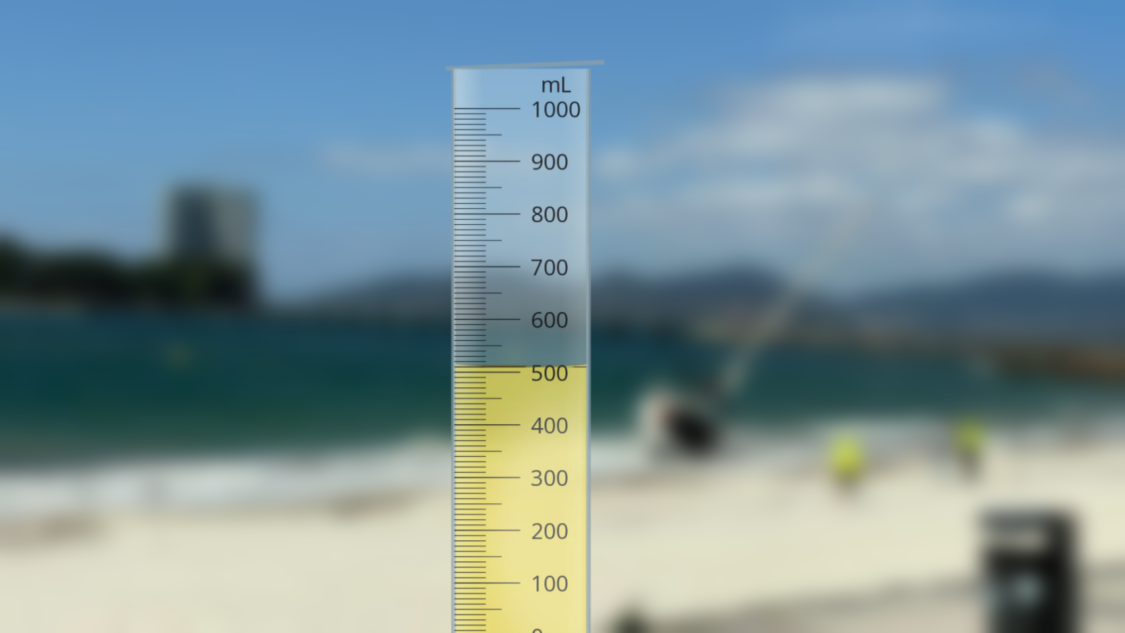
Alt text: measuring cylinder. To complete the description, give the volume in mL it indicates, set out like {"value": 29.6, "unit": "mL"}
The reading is {"value": 510, "unit": "mL"}
